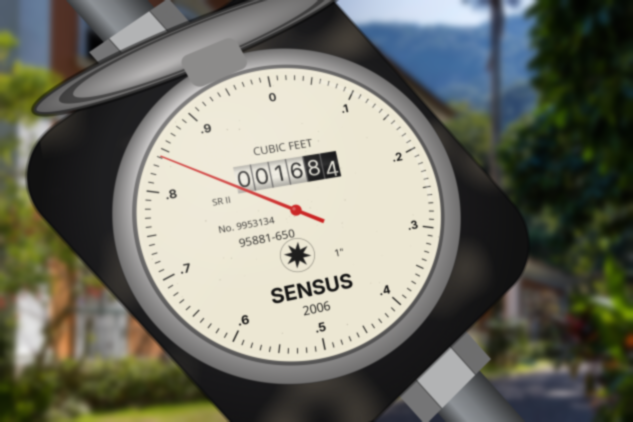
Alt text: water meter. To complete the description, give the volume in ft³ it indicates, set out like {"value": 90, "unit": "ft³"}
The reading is {"value": 1683.84, "unit": "ft³"}
